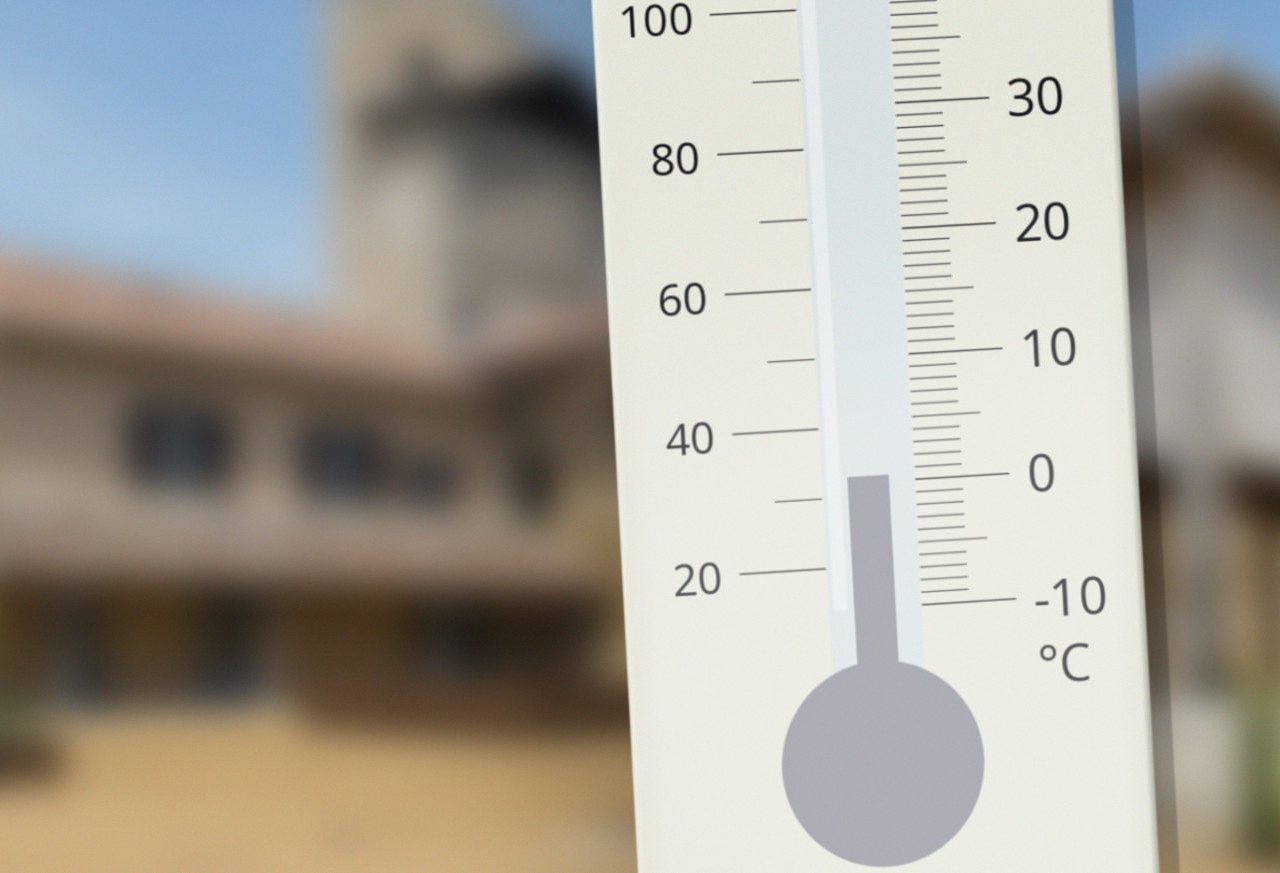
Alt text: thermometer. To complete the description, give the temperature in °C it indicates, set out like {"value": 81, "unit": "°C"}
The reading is {"value": 0.5, "unit": "°C"}
